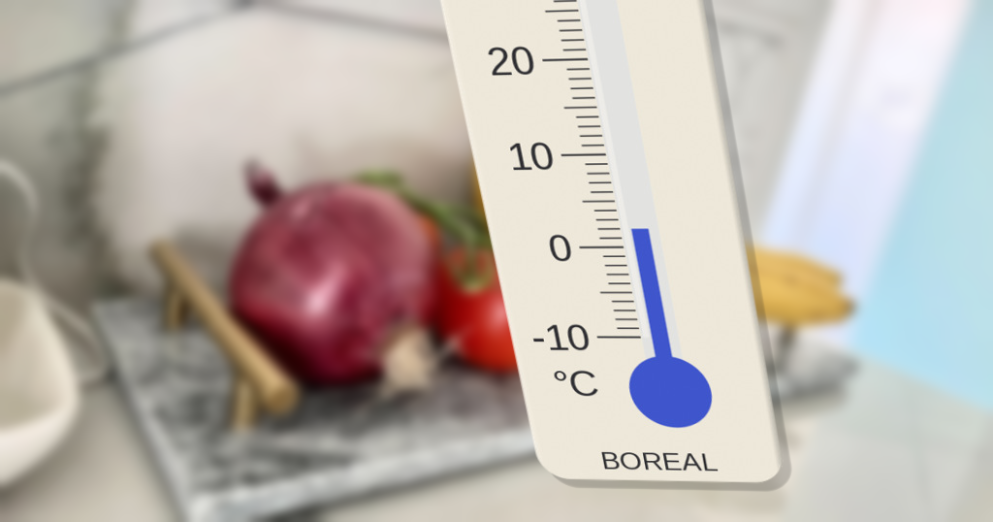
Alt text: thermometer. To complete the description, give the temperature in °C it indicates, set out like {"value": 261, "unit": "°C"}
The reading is {"value": 2, "unit": "°C"}
